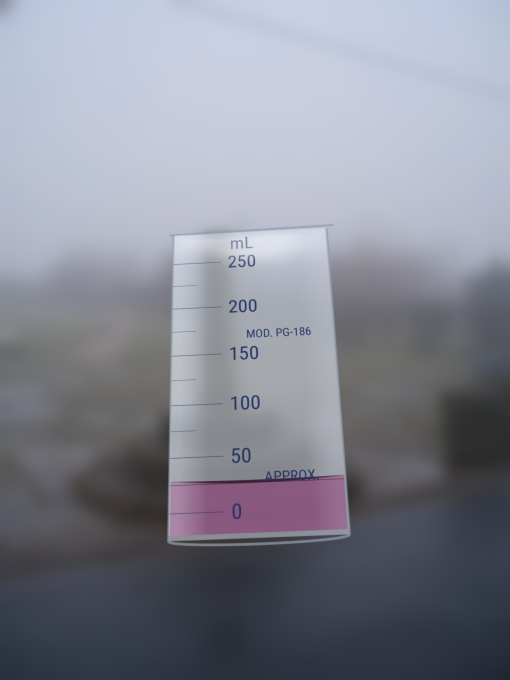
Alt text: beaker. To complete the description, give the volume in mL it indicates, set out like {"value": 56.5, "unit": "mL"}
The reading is {"value": 25, "unit": "mL"}
